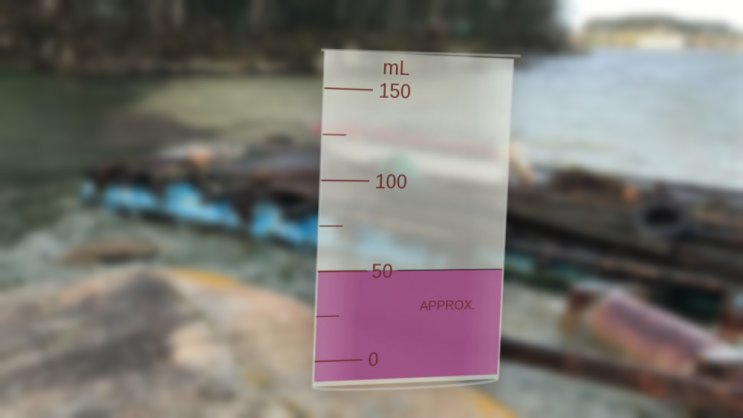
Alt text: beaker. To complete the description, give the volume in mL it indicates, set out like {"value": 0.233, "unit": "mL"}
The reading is {"value": 50, "unit": "mL"}
